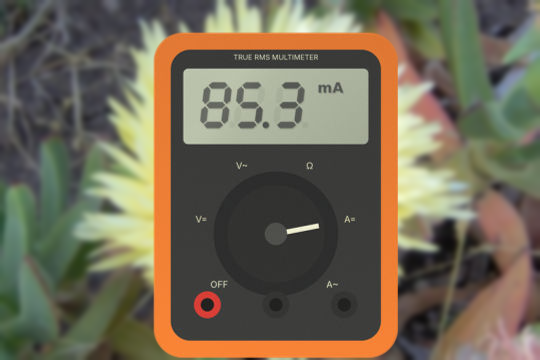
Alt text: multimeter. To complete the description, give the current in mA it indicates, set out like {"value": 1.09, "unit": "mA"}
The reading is {"value": 85.3, "unit": "mA"}
